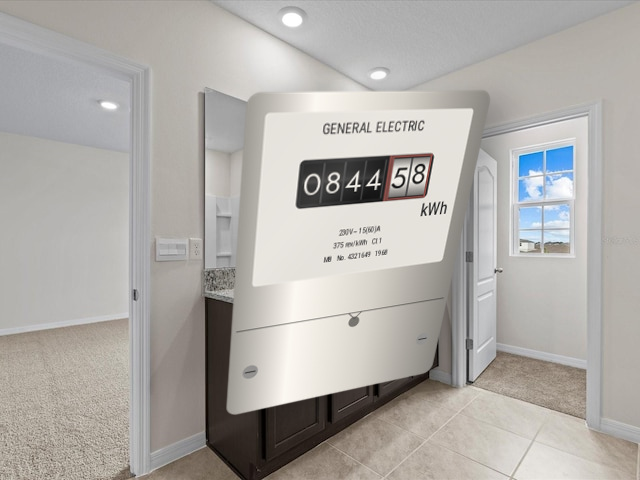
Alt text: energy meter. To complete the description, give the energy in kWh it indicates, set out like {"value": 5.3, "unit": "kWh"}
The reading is {"value": 844.58, "unit": "kWh"}
